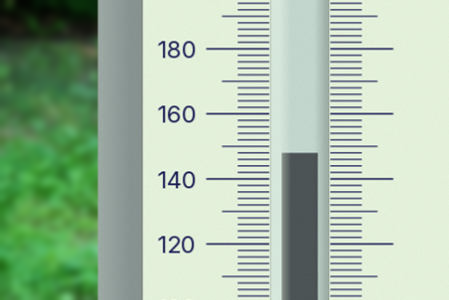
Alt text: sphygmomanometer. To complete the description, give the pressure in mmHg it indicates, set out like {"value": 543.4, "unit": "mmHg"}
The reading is {"value": 148, "unit": "mmHg"}
